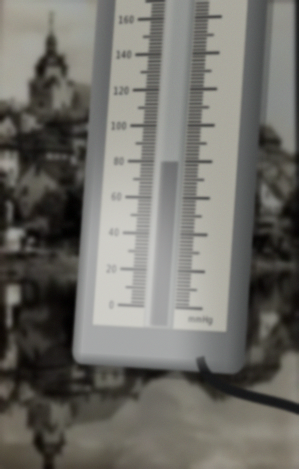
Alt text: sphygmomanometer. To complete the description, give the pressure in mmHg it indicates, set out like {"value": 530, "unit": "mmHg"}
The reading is {"value": 80, "unit": "mmHg"}
